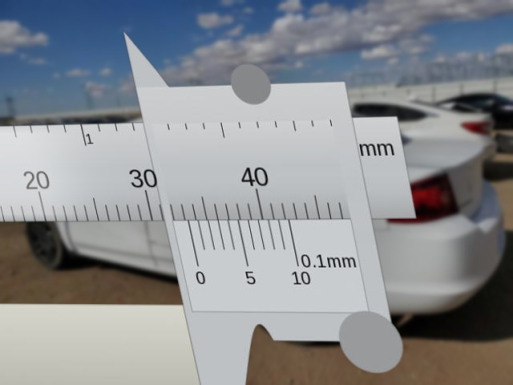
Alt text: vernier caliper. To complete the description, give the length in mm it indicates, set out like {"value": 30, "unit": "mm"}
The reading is {"value": 33.3, "unit": "mm"}
